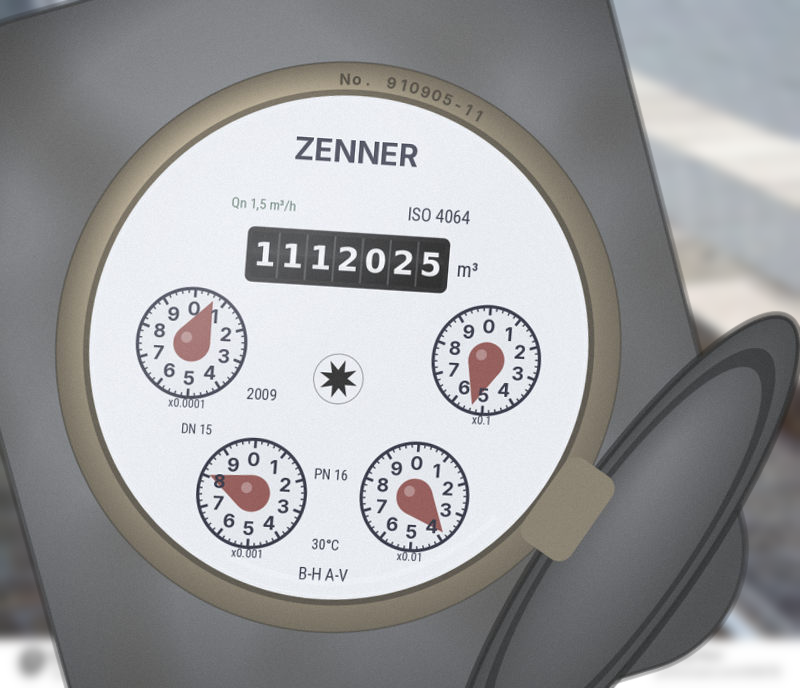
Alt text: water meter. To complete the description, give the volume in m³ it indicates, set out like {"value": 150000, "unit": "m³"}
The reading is {"value": 1112025.5380, "unit": "m³"}
